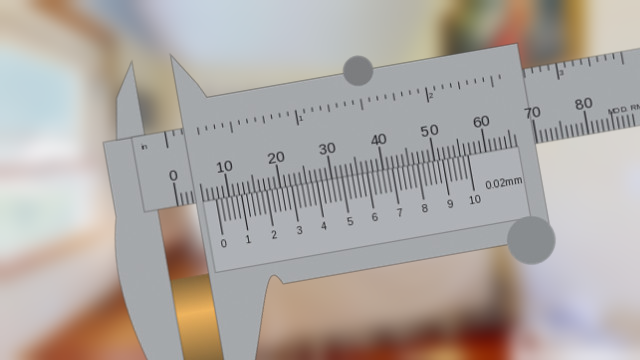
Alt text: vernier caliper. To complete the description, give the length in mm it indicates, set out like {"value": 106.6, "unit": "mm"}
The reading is {"value": 7.5, "unit": "mm"}
